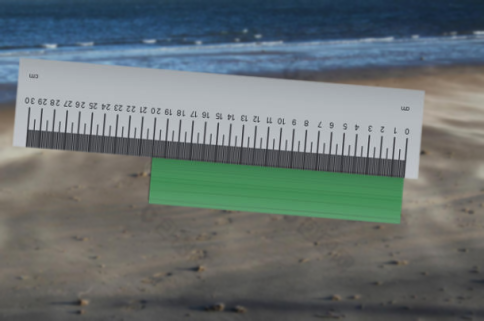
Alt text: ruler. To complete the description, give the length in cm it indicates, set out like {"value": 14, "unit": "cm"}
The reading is {"value": 20, "unit": "cm"}
